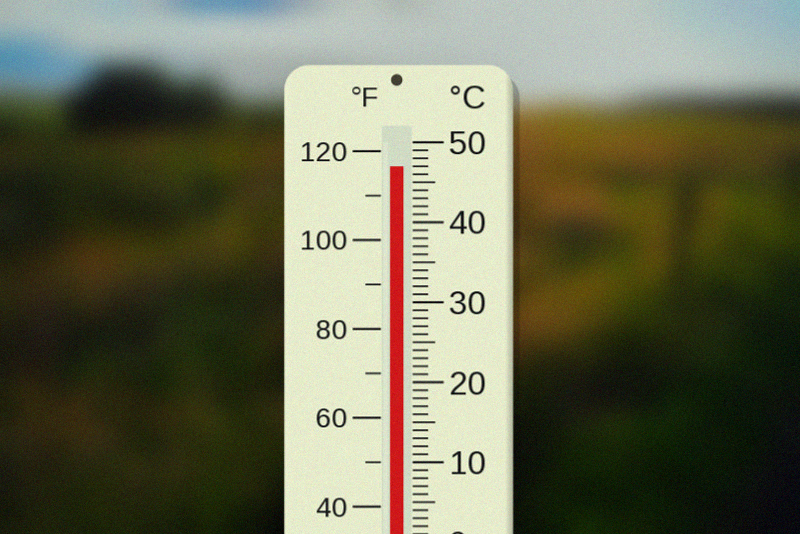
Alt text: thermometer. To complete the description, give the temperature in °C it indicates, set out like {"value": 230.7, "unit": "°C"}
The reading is {"value": 47, "unit": "°C"}
